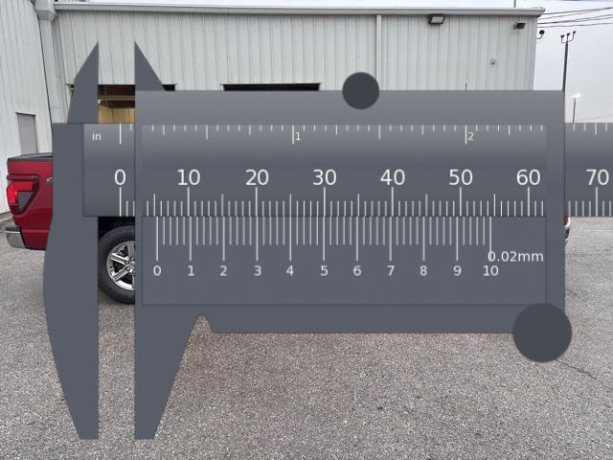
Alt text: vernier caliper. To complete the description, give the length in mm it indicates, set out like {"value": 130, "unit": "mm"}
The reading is {"value": 5.4, "unit": "mm"}
